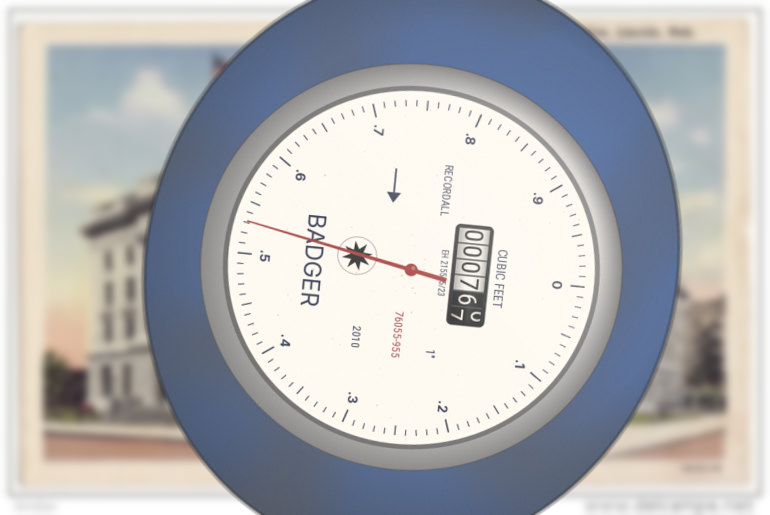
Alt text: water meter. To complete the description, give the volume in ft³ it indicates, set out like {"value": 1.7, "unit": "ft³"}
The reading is {"value": 766.53, "unit": "ft³"}
